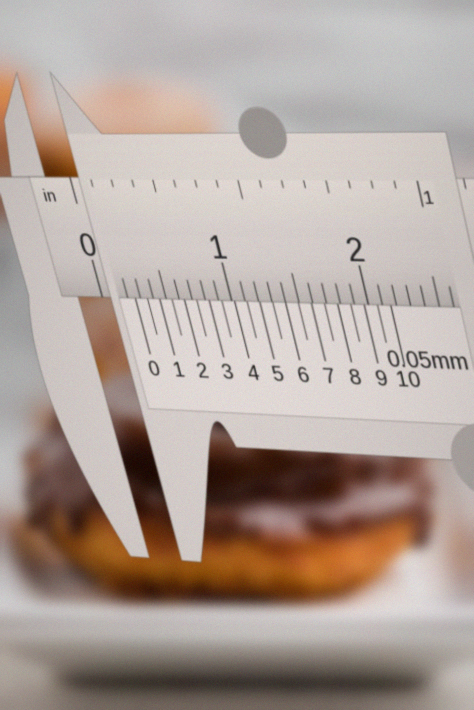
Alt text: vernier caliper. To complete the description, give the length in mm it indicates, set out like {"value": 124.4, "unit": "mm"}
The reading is {"value": 2.6, "unit": "mm"}
